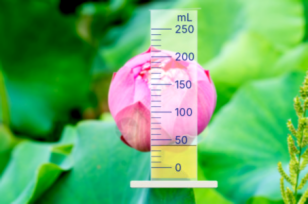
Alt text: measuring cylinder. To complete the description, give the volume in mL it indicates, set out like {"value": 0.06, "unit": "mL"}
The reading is {"value": 40, "unit": "mL"}
